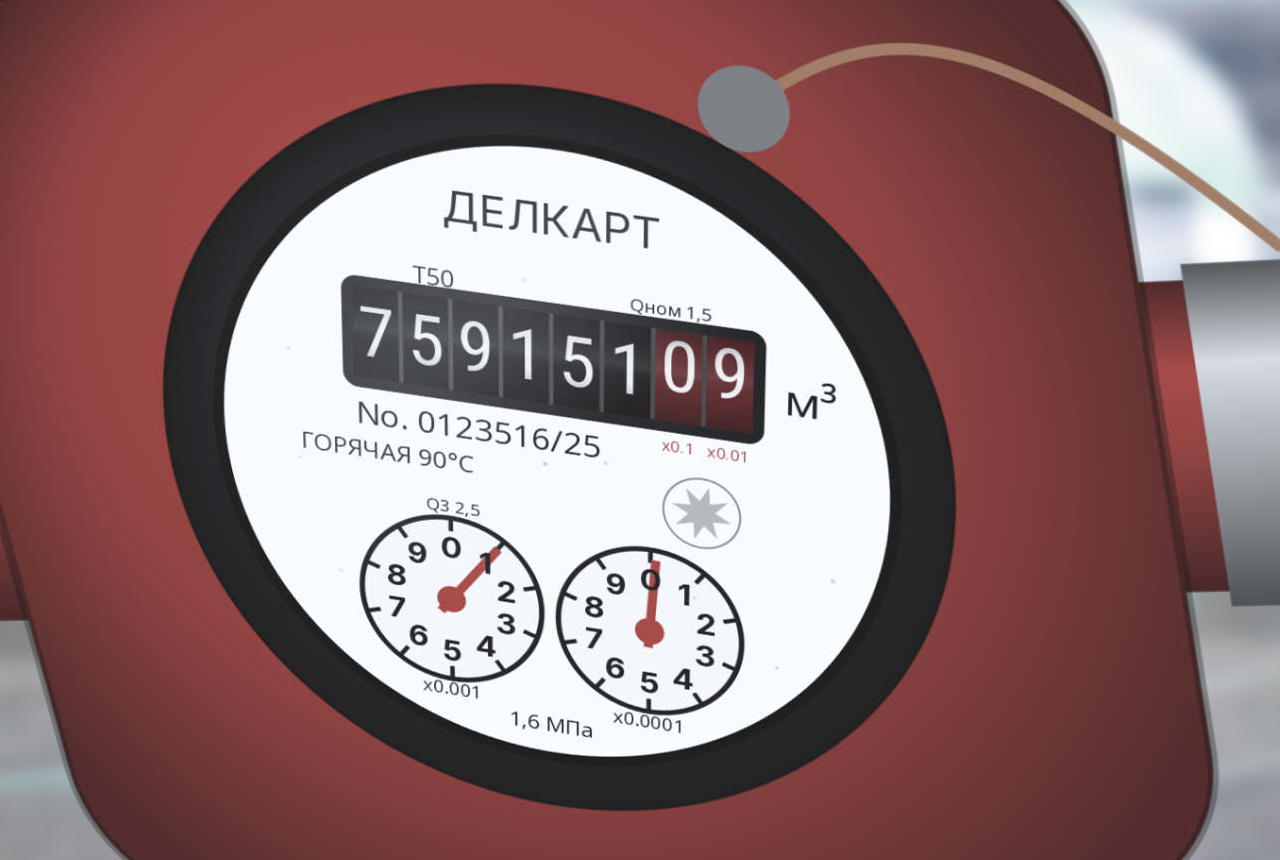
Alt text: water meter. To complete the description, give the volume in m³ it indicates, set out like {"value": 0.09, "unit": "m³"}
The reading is {"value": 759151.0910, "unit": "m³"}
